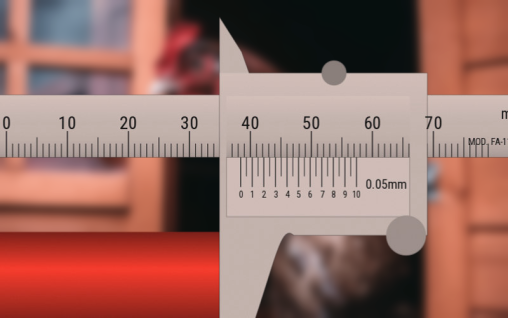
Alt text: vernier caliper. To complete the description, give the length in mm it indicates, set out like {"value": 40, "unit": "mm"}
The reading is {"value": 38.4, "unit": "mm"}
